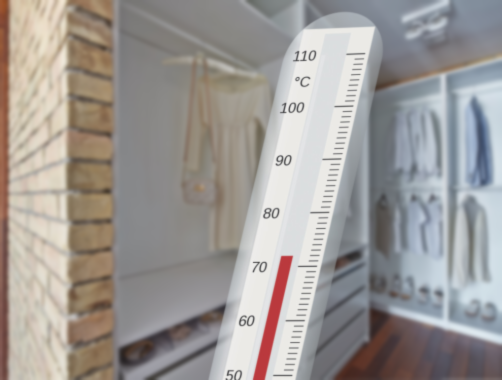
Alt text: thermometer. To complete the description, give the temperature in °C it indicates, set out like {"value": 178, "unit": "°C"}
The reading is {"value": 72, "unit": "°C"}
